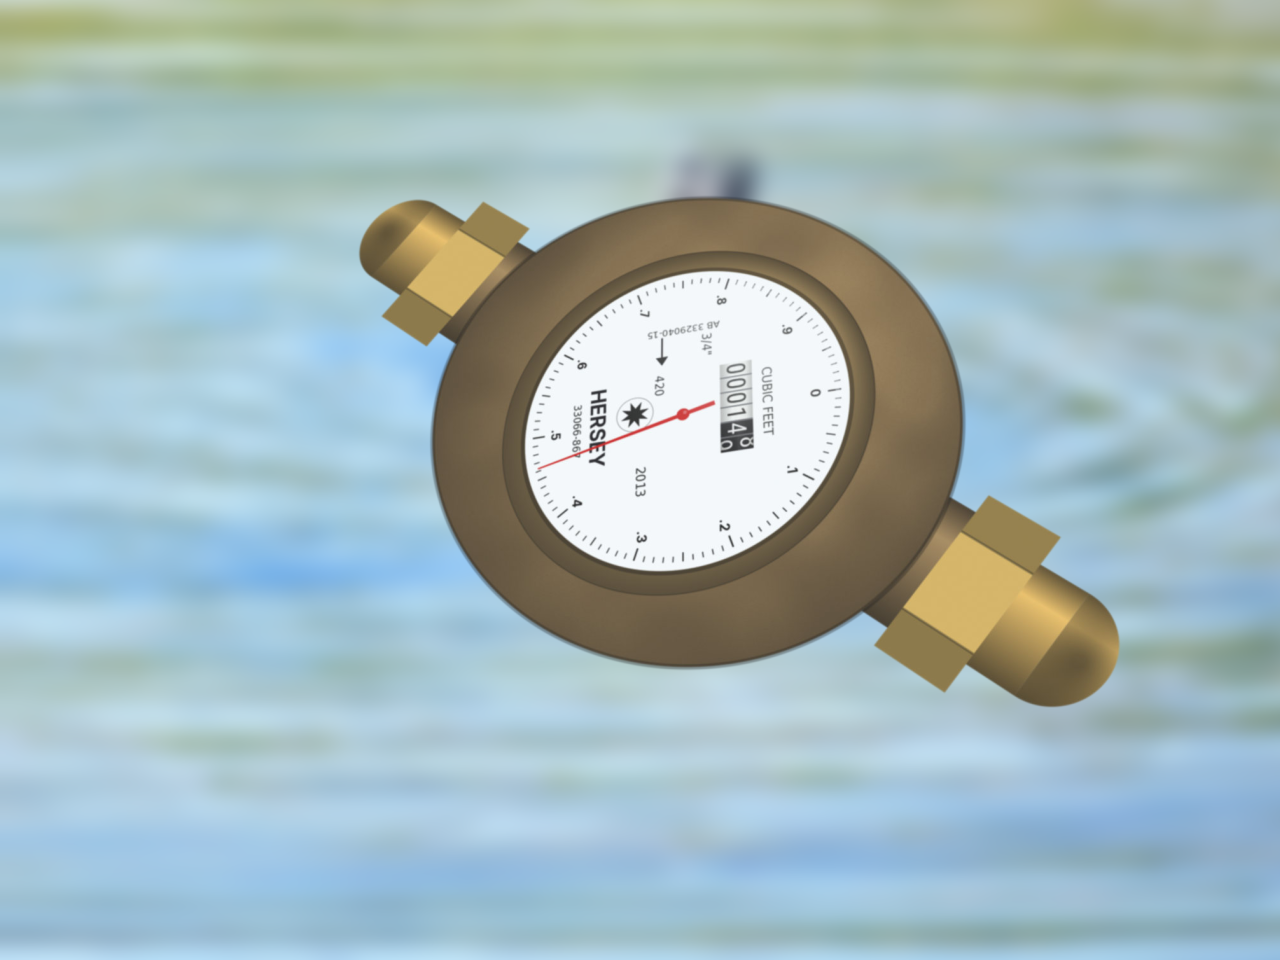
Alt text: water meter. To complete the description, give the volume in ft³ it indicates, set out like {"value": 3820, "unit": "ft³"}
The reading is {"value": 148.46, "unit": "ft³"}
